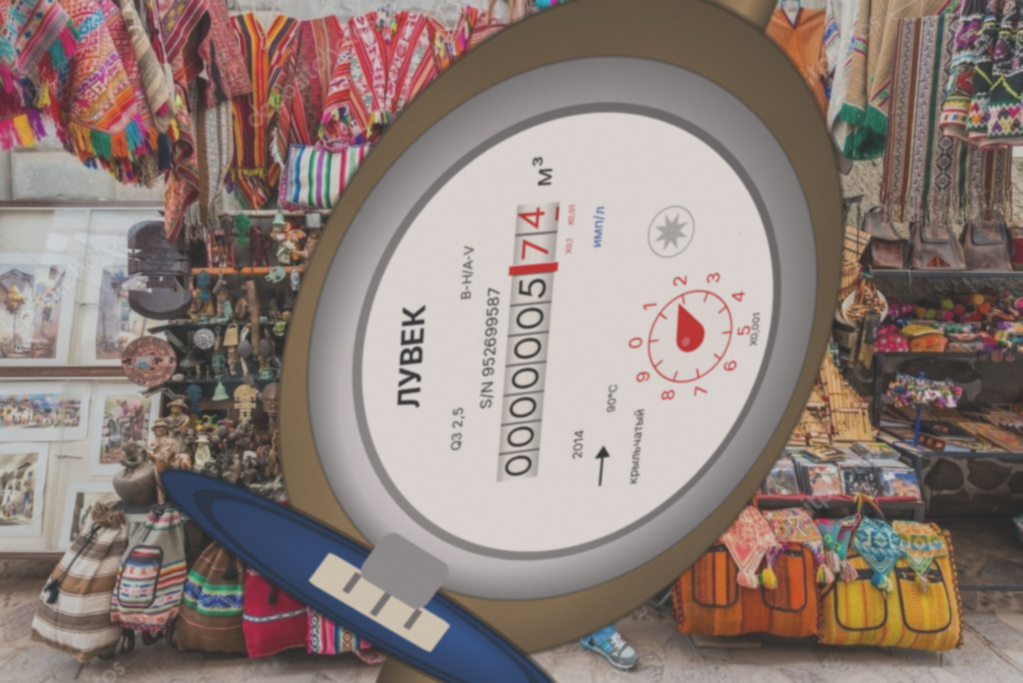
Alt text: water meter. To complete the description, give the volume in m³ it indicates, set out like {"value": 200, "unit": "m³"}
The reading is {"value": 5.741, "unit": "m³"}
